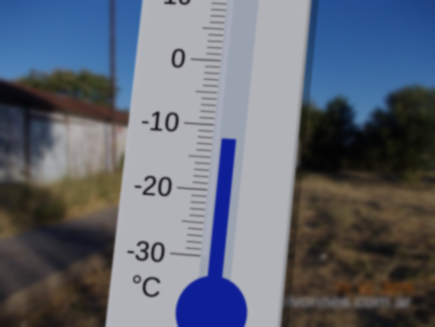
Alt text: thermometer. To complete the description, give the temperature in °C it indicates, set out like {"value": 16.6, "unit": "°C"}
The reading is {"value": -12, "unit": "°C"}
